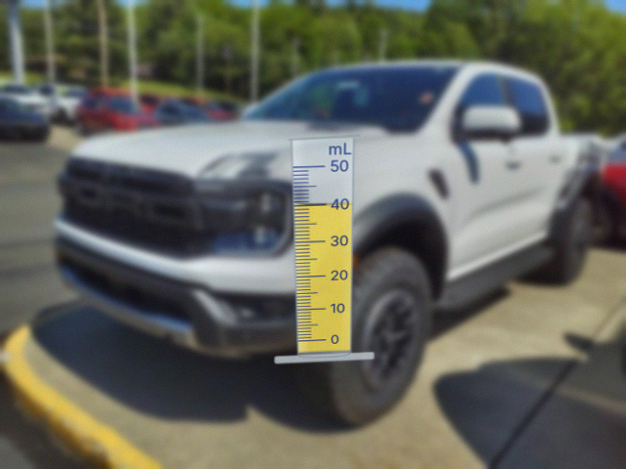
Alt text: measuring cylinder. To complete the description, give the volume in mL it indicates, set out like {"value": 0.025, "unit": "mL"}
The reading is {"value": 40, "unit": "mL"}
